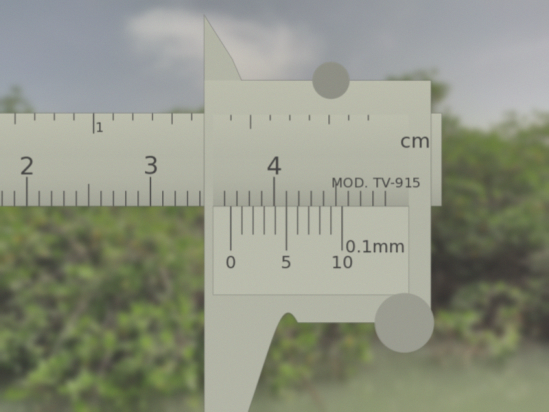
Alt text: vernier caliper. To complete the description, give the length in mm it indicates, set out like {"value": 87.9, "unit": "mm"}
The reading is {"value": 36.5, "unit": "mm"}
